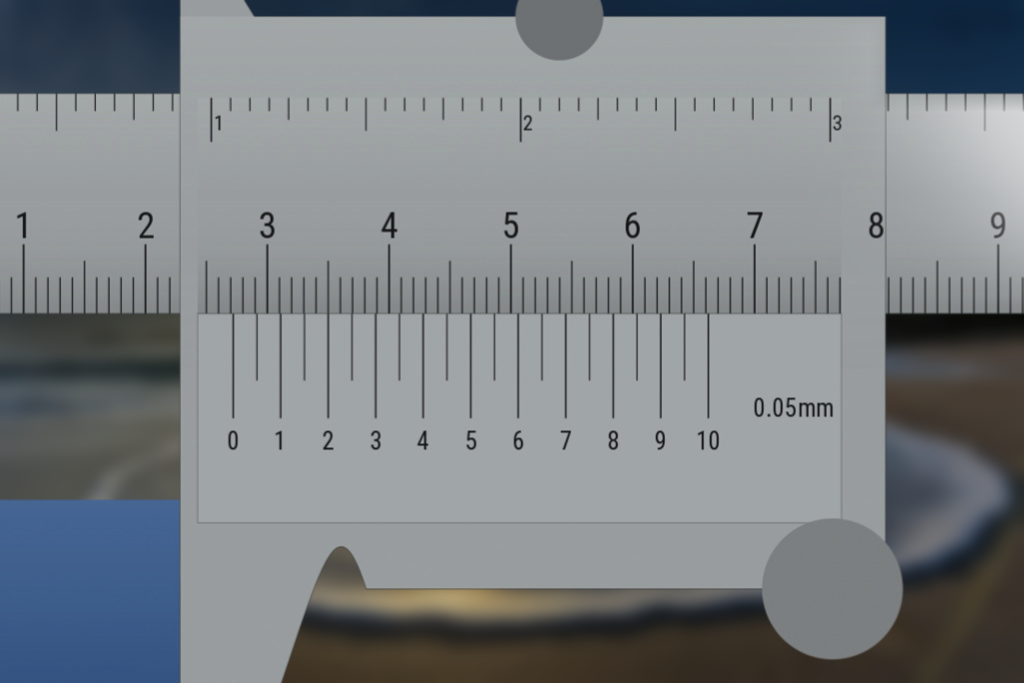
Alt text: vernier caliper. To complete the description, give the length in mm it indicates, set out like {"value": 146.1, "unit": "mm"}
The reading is {"value": 27.2, "unit": "mm"}
